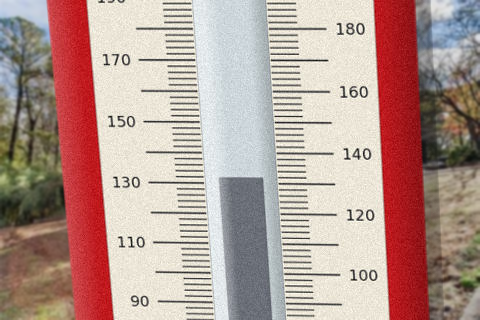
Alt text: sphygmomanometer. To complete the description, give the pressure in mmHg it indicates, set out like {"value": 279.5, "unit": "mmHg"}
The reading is {"value": 132, "unit": "mmHg"}
